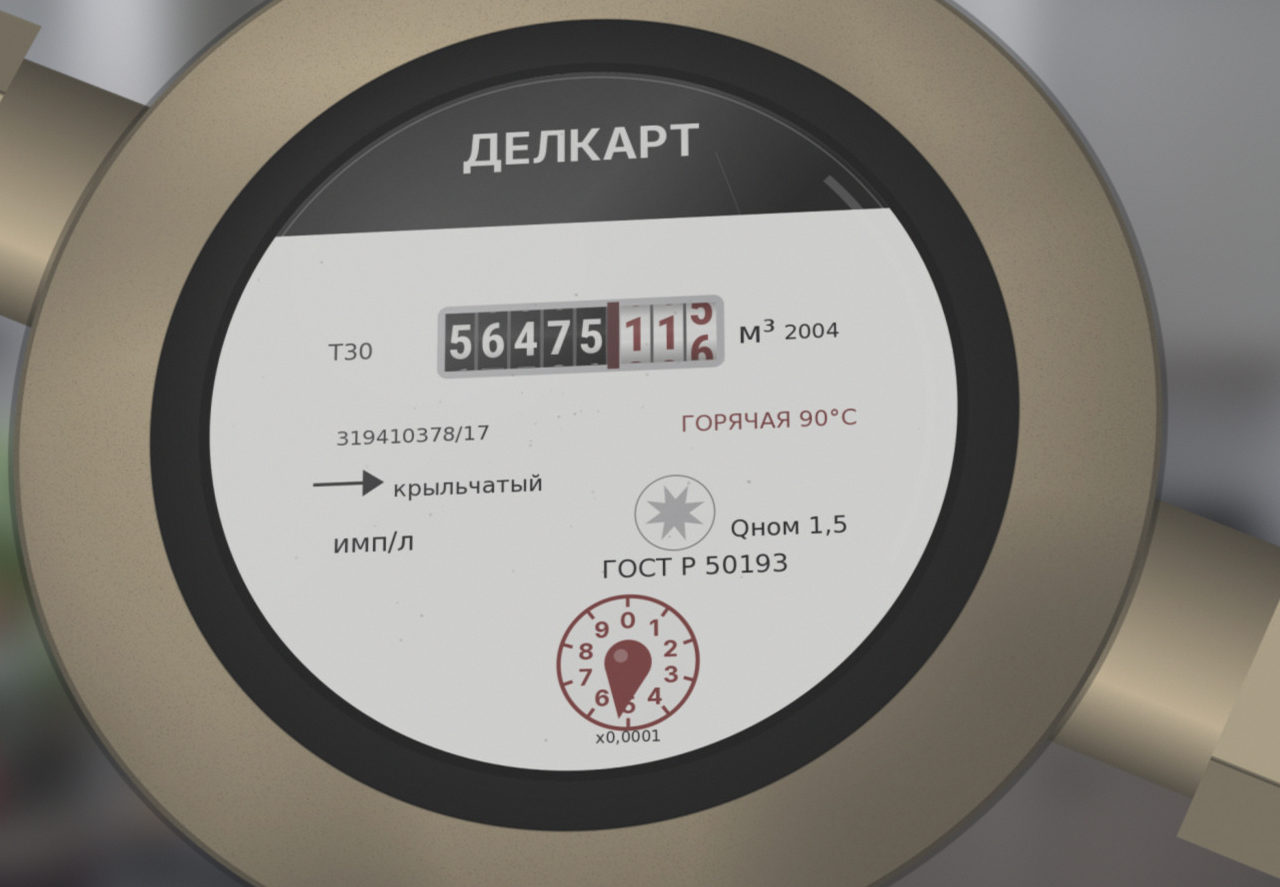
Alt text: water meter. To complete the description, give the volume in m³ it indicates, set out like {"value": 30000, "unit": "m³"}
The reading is {"value": 56475.1155, "unit": "m³"}
